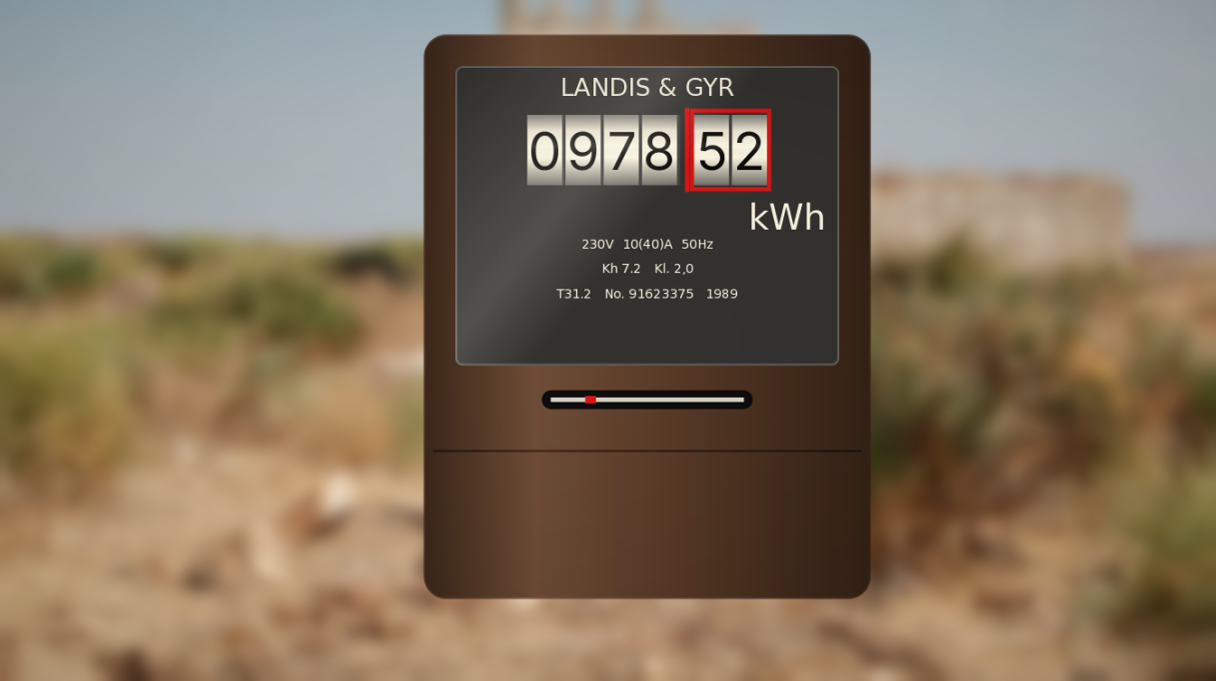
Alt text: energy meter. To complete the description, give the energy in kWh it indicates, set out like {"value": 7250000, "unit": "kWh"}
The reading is {"value": 978.52, "unit": "kWh"}
